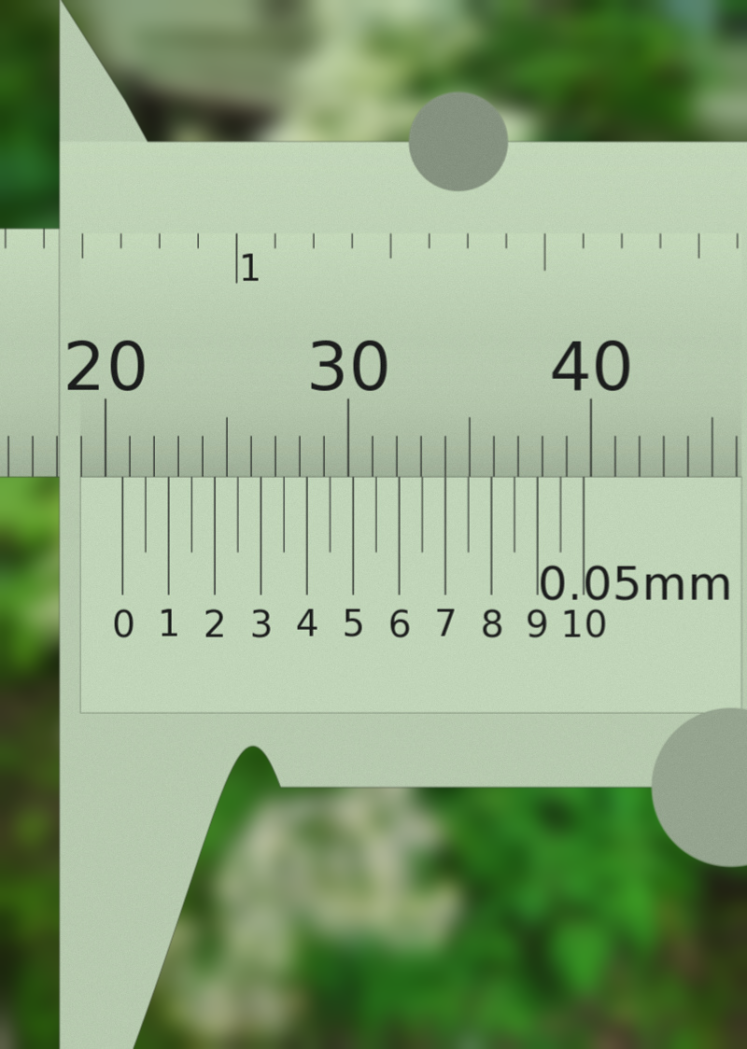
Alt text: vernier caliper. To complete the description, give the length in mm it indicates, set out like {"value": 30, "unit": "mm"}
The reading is {"value": 20.70, "unit": "mm"}
